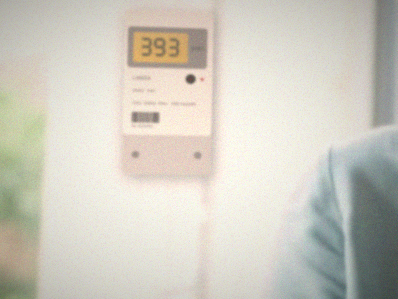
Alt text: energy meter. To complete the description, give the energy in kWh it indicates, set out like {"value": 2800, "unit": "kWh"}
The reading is {"value": 393, "unit": "kWh"}
